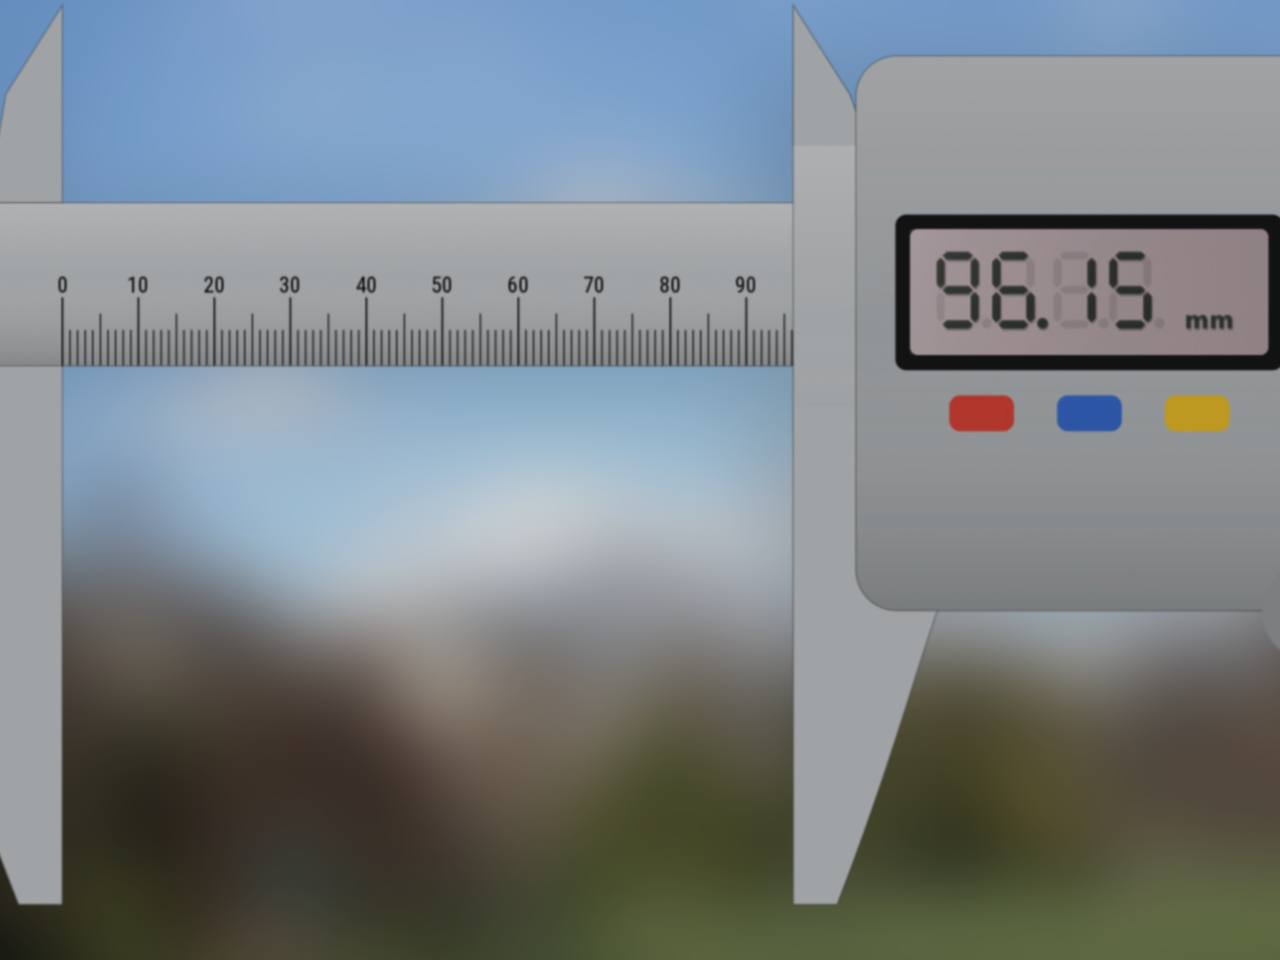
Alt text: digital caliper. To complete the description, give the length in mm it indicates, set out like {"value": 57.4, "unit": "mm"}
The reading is {"value": 96.15, "unit": "mm"}
